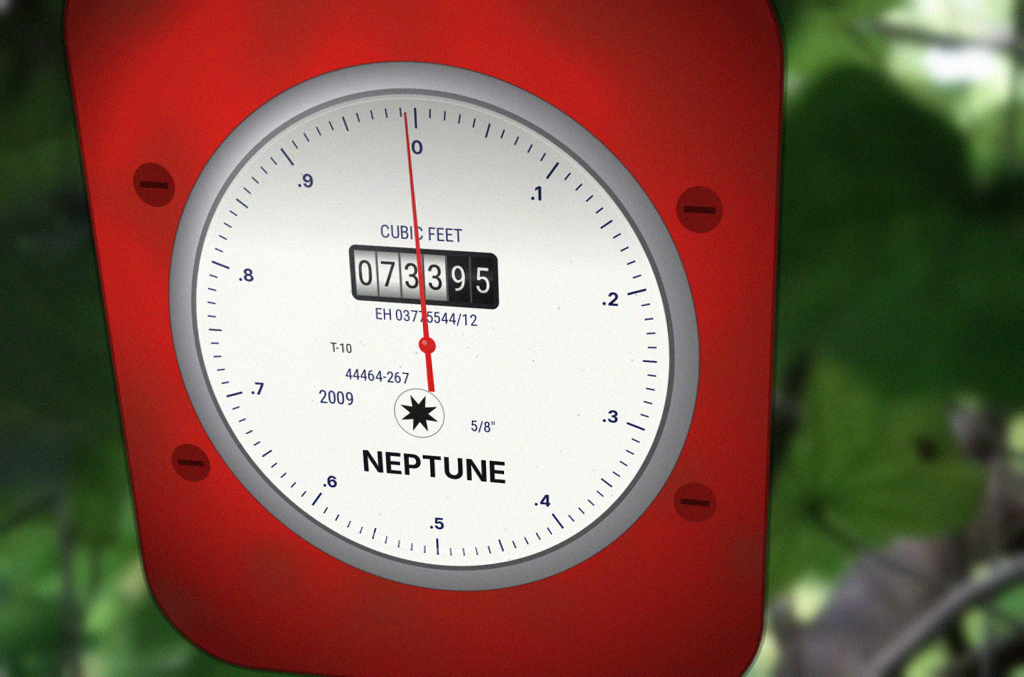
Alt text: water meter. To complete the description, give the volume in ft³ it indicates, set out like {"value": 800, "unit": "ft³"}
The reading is {"value": 73394.99, "unit": "ft³"}
